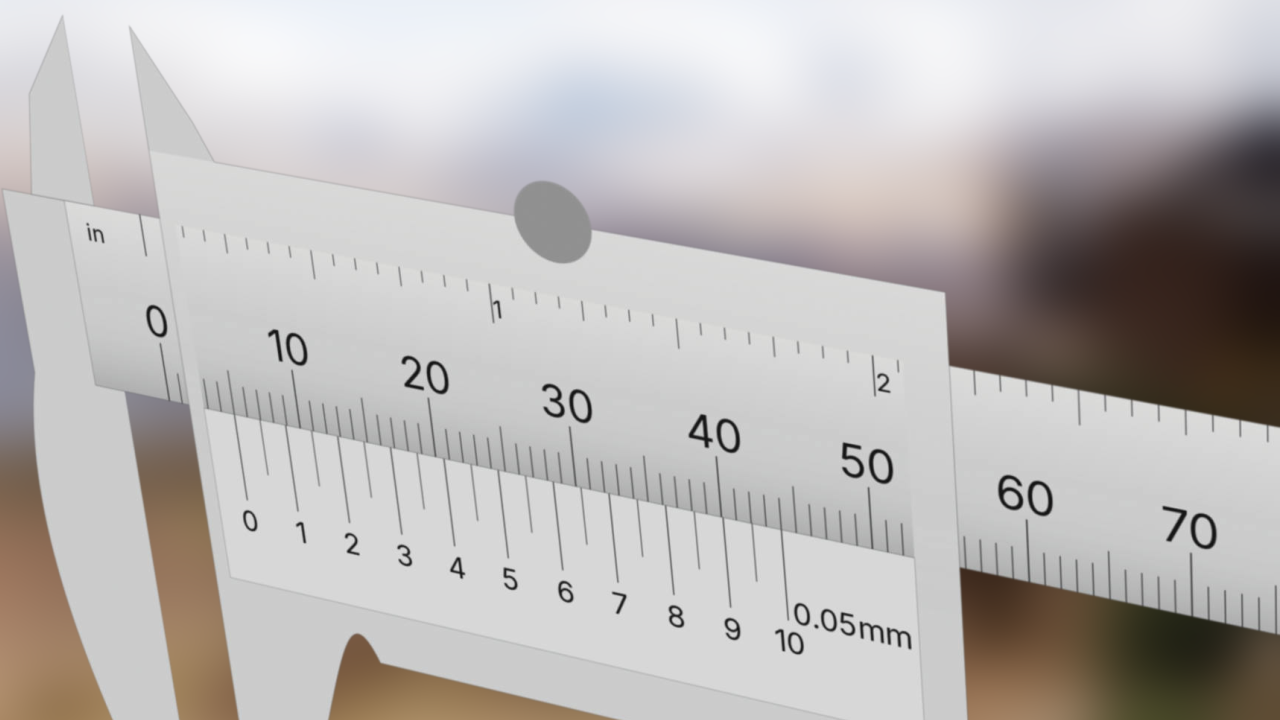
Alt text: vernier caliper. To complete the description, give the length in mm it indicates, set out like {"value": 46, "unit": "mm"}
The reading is {"value": 5.0, "unit": "mm"}
